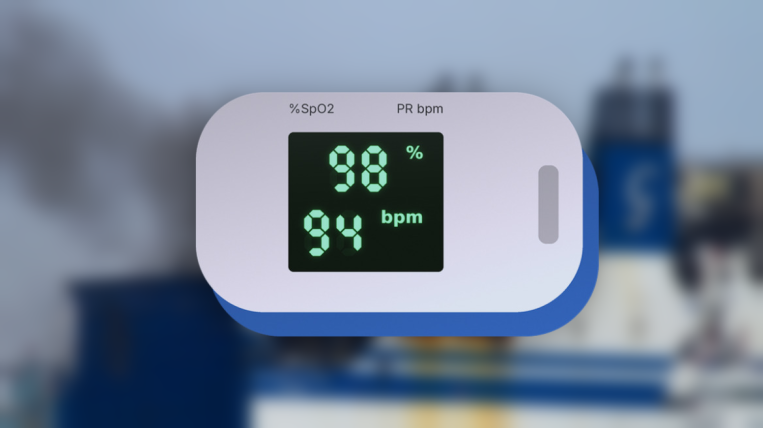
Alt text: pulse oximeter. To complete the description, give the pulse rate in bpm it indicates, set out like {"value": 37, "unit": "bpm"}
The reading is {"value": 94, "unit": "bpm"}
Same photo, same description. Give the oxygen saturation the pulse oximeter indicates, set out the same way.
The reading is {"value": 98, "unit": "%"}
